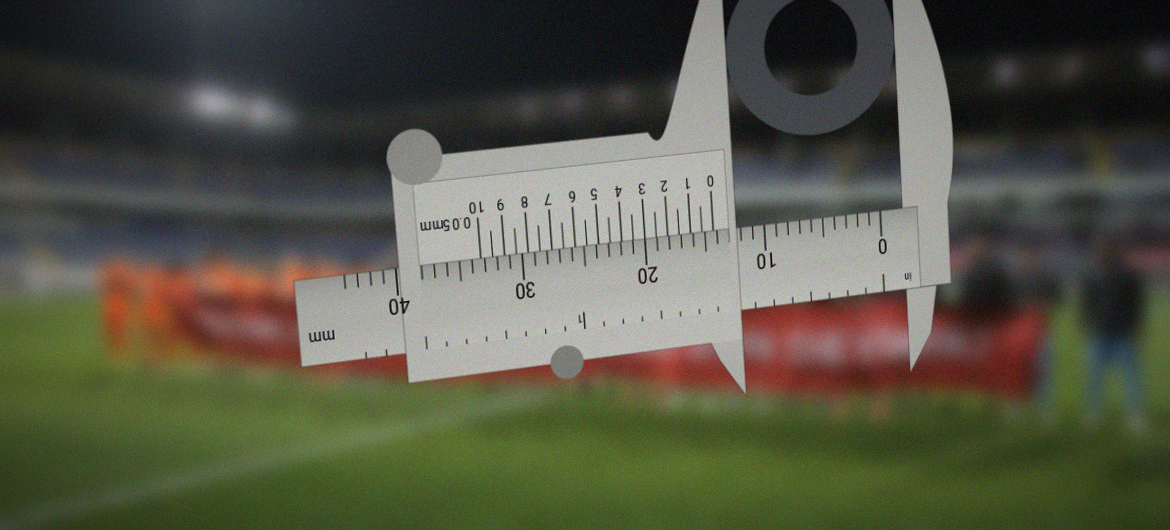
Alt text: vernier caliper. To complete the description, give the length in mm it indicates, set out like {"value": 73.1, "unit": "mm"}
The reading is {"value": 14.3, "unit": "mm"}
